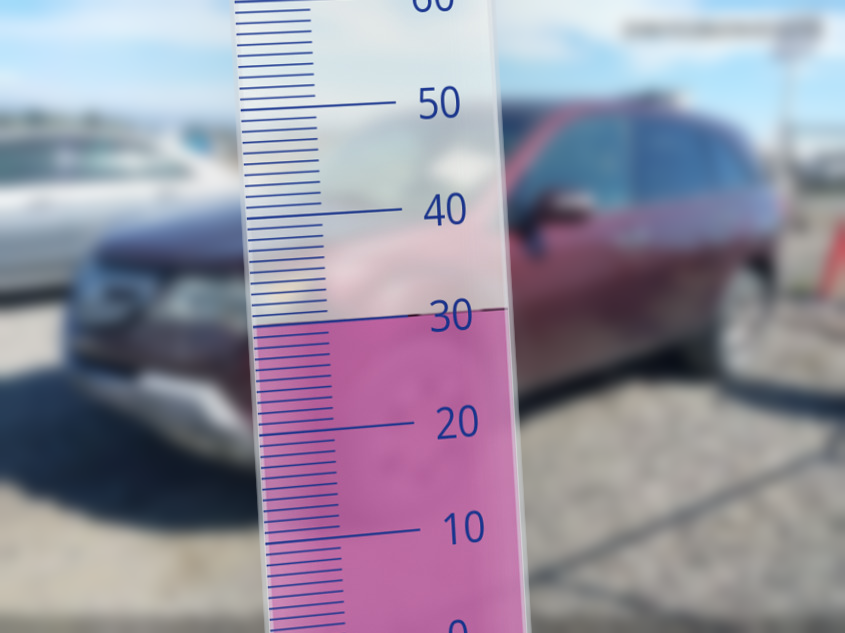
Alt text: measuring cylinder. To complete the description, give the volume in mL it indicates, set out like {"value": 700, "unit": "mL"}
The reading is {"value": 30, "unit": "mL"}
